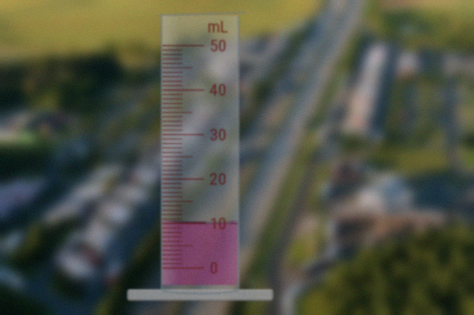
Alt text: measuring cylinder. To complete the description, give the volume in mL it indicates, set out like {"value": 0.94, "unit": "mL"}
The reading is {"value": 10, "unit": "mL"}
